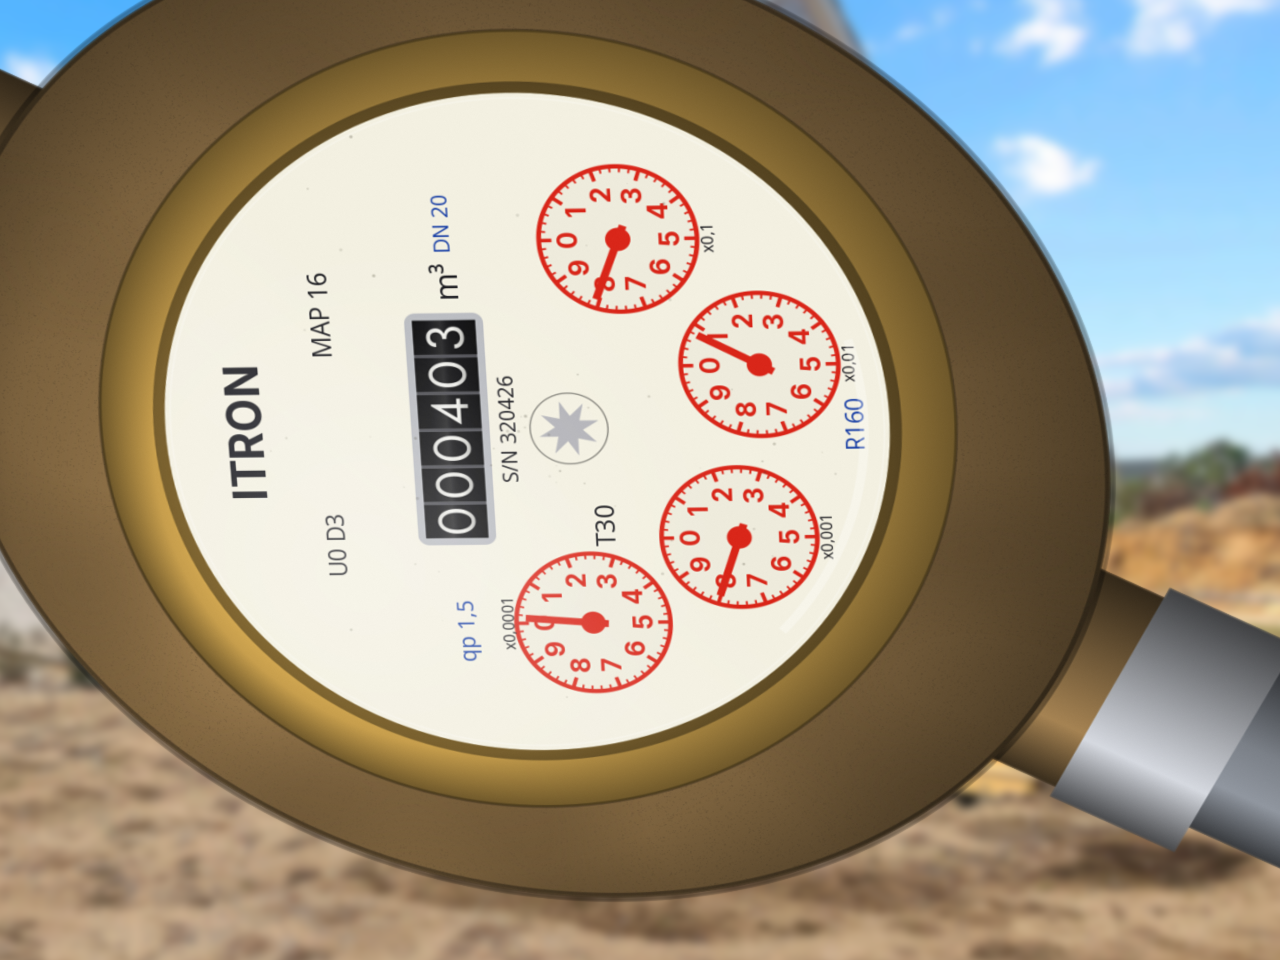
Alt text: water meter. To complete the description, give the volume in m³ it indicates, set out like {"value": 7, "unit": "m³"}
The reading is {"value": 403.8080, "unit": "m³"}
